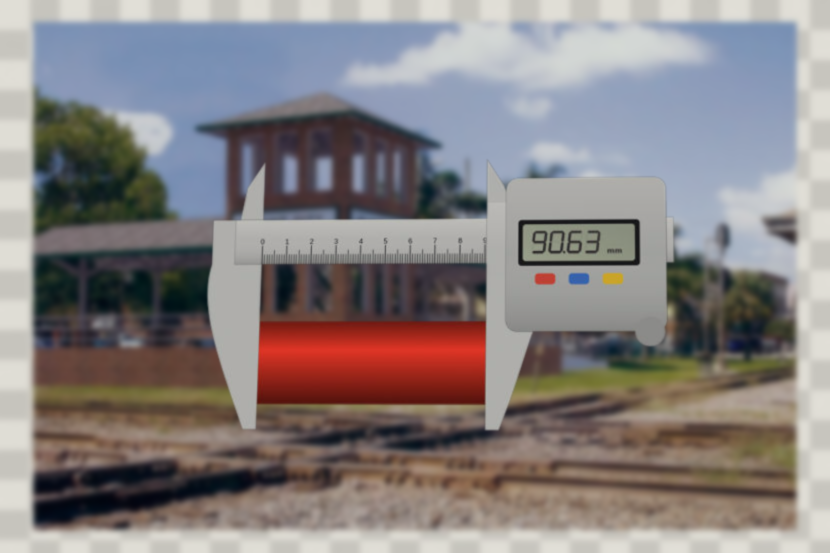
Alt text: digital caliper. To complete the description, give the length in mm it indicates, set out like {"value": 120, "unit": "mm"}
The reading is {"value": 90.63, "unit": "mm"}
